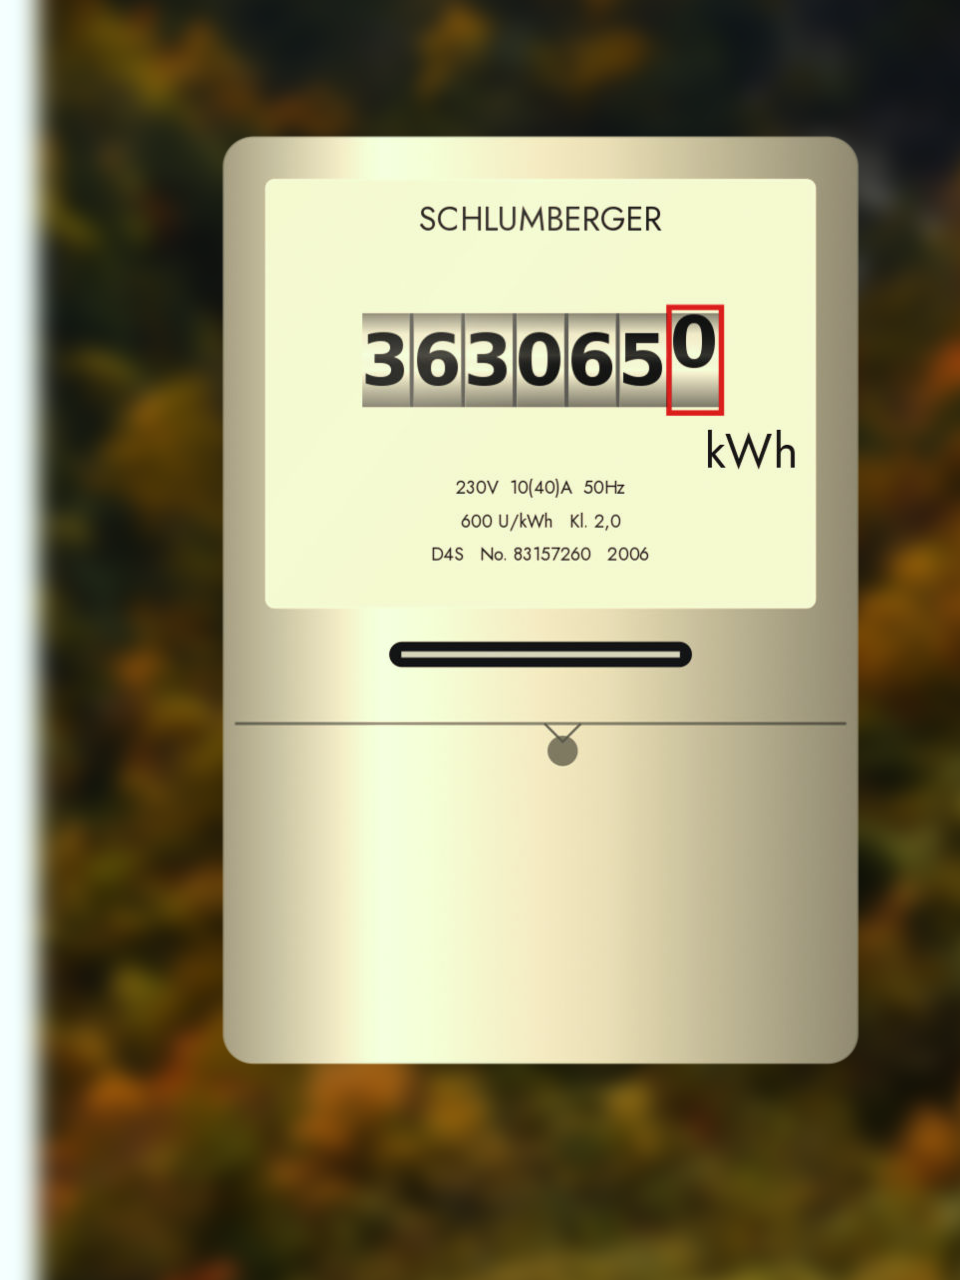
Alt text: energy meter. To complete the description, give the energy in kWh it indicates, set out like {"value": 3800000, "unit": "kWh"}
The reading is {"value": 363065.0, "unit": "kWh"}
